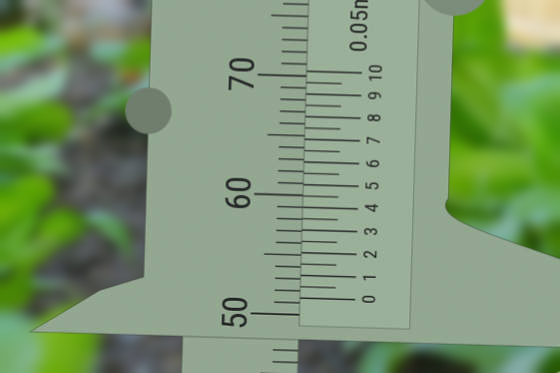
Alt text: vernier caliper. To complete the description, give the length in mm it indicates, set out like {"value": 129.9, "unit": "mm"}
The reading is {"value": 51.4, "unit": "mm"}
